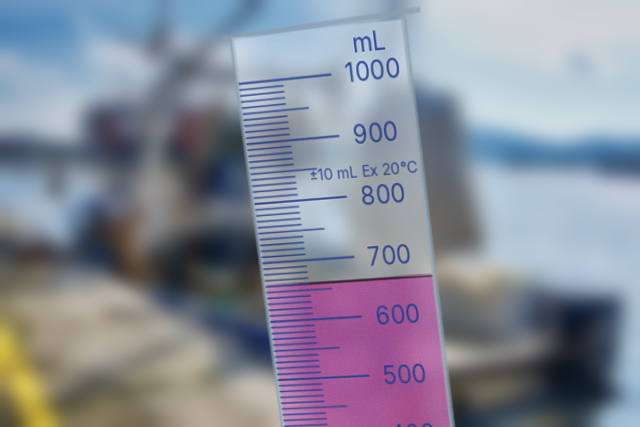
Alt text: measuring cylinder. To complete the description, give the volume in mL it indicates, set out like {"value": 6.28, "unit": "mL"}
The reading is {"value": 660, "unit": "mL"}
